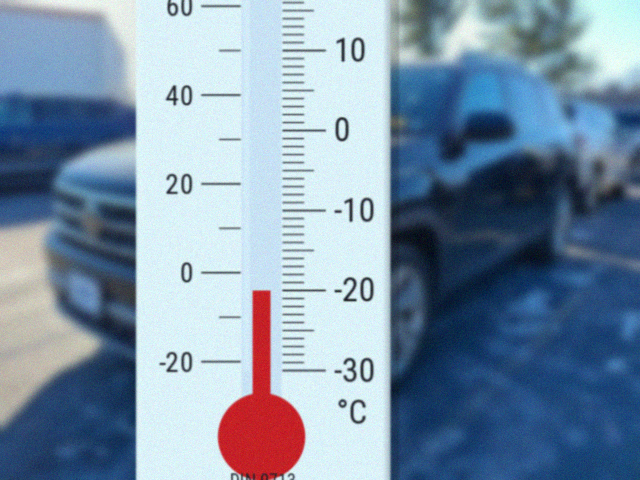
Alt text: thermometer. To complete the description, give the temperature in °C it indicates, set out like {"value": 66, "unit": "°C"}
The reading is {"value": -20, "unit": "°C"}
